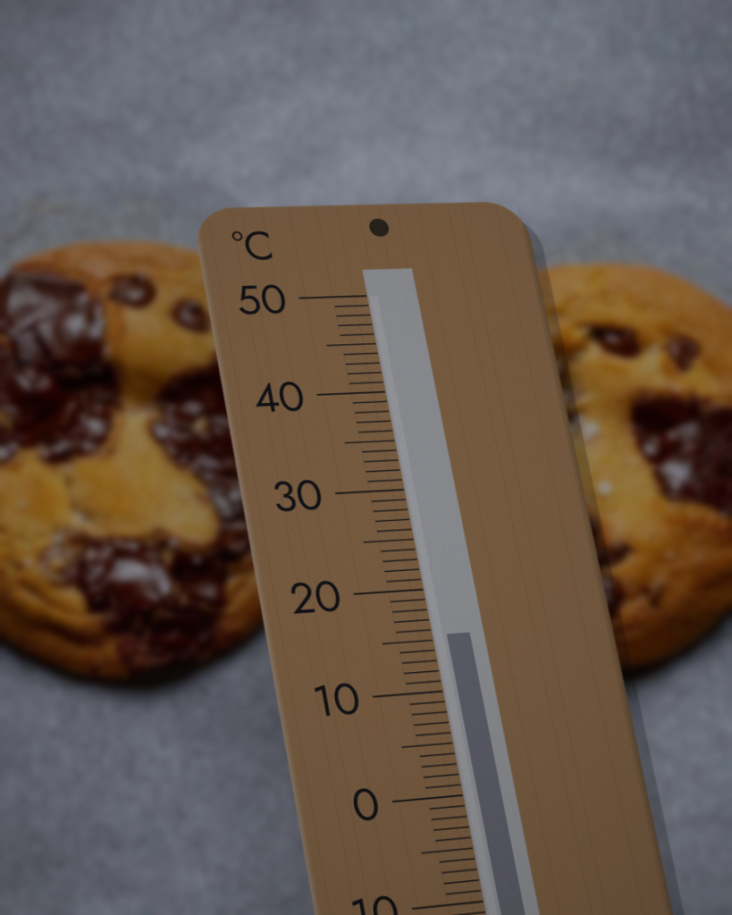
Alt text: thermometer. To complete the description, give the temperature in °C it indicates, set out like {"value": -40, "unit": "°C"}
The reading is {"value": 15.5, "unit": "°C"}
